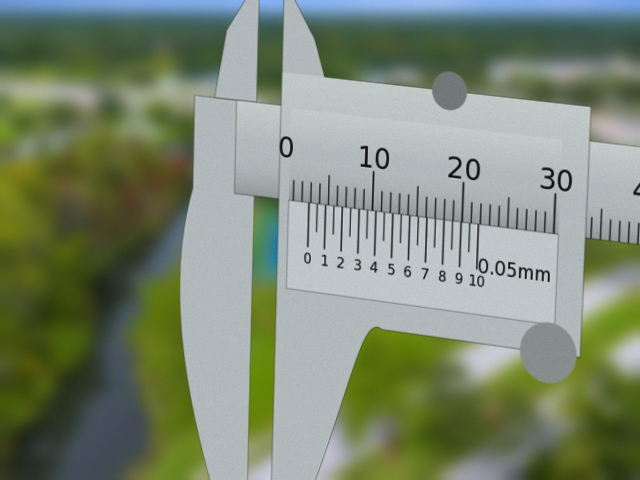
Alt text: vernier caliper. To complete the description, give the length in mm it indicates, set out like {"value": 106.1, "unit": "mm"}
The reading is {"value": 2.8, "unit": "mm"}
